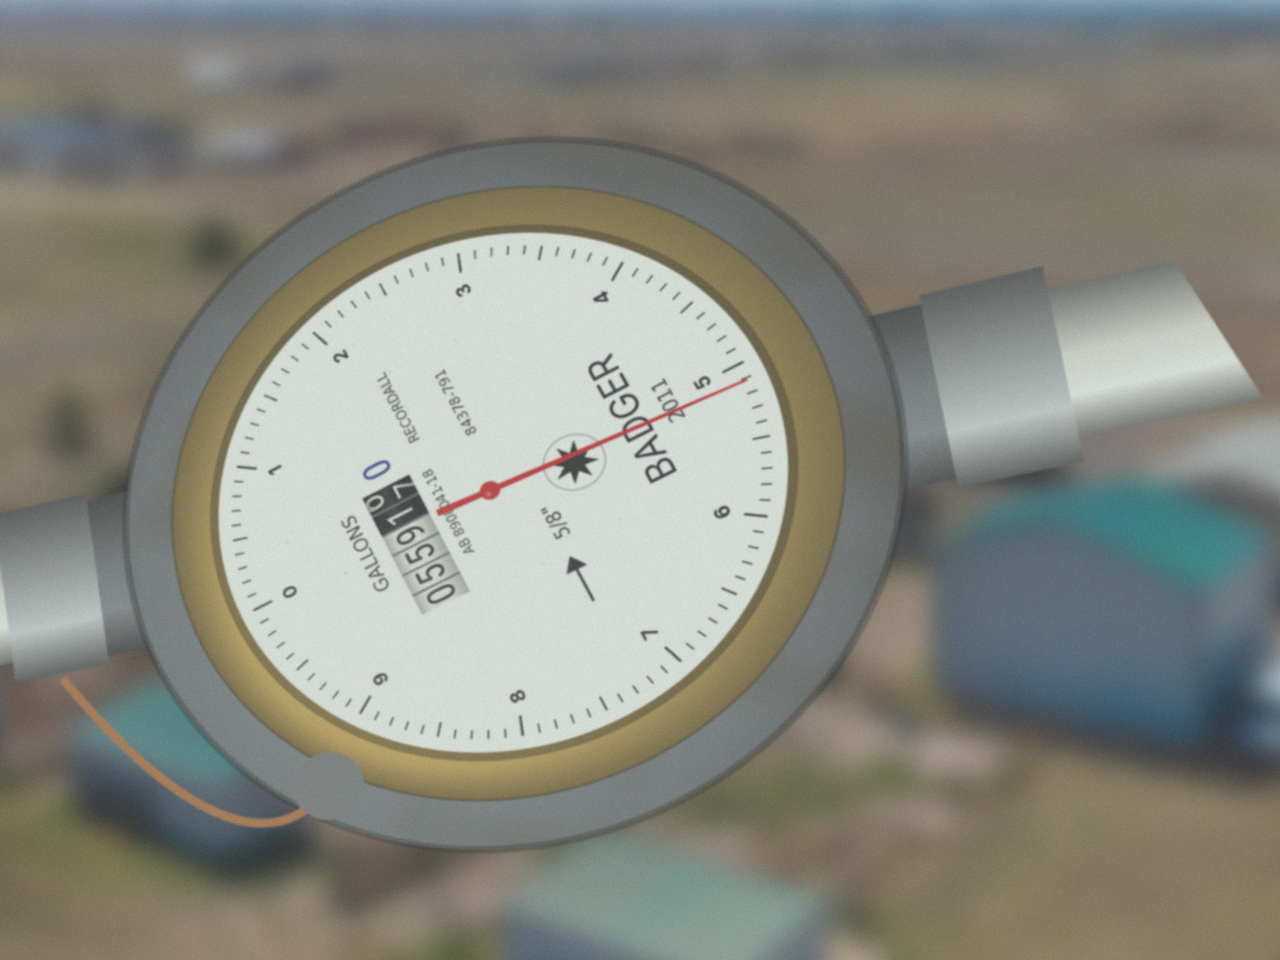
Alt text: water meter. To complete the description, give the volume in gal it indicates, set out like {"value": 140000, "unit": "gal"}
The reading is {"value": 559165.1, "unit": "gal"}
